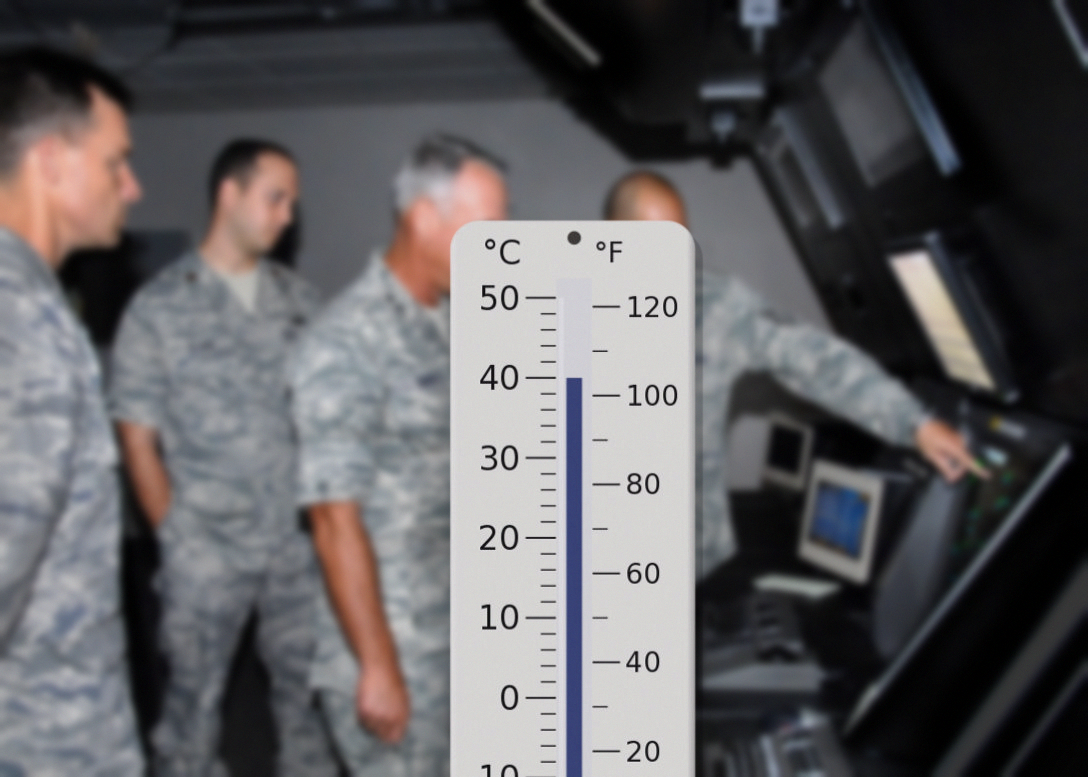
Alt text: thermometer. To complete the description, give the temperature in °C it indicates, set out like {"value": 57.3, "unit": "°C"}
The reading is {"value": 40, "unit": "°C"}
